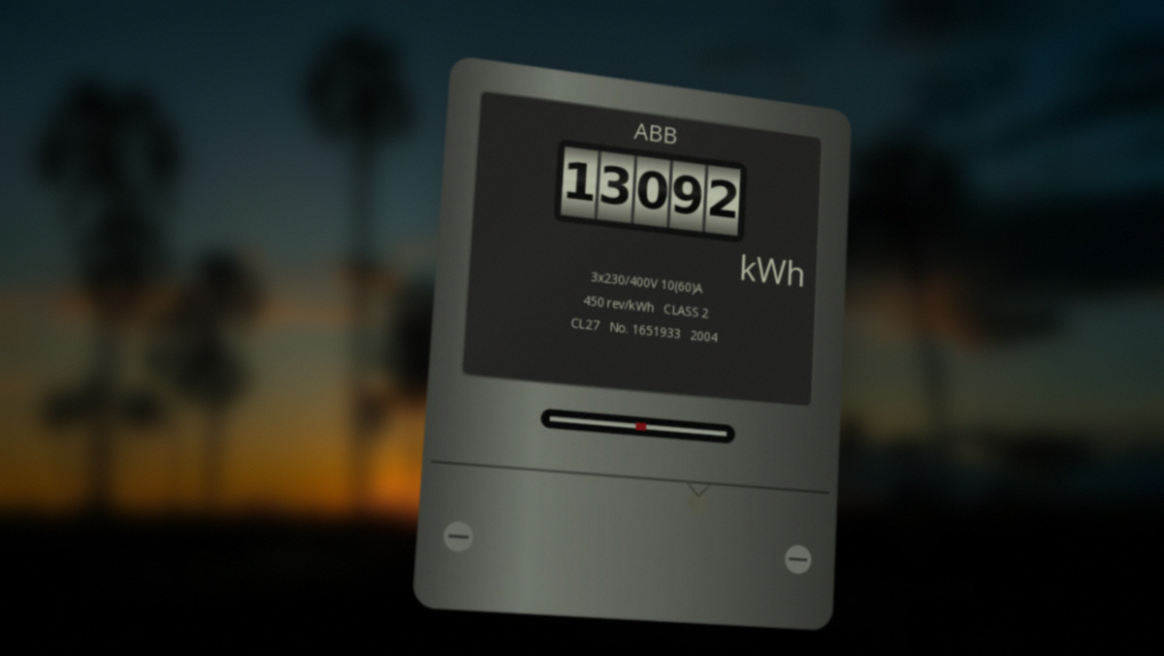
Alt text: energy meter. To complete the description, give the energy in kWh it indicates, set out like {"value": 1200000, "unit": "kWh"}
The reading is {"value": 13092, "unit": "kWh"}
